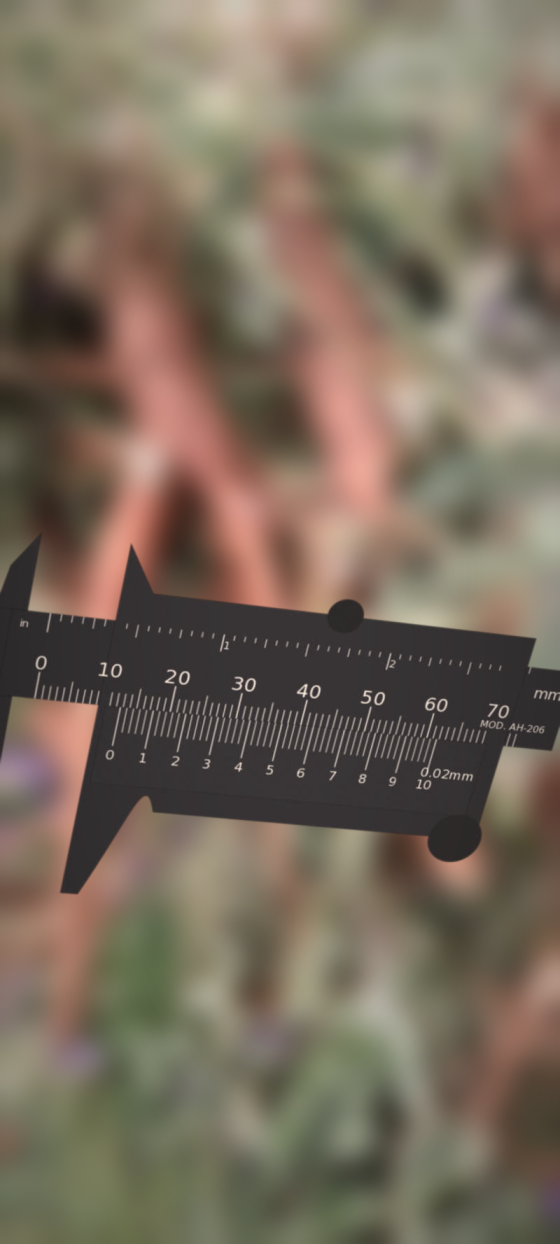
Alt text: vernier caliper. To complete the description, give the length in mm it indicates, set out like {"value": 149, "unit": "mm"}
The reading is {"value": 12.6, "unit": "mm"}
